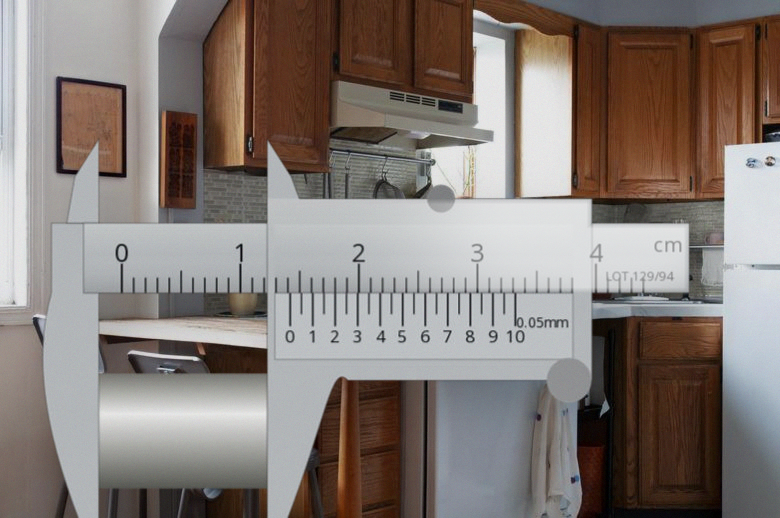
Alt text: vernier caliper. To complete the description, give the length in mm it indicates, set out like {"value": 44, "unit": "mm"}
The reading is {"value": 14.2, "unit": "mm"}
